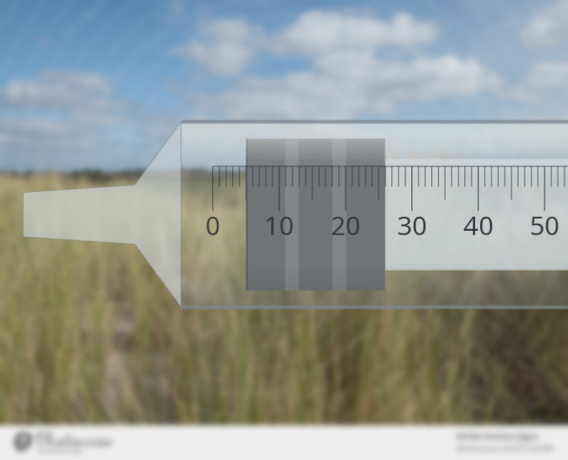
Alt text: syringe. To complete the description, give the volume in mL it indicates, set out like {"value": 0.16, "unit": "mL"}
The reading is {"value": 5, "unit": "mL"}
